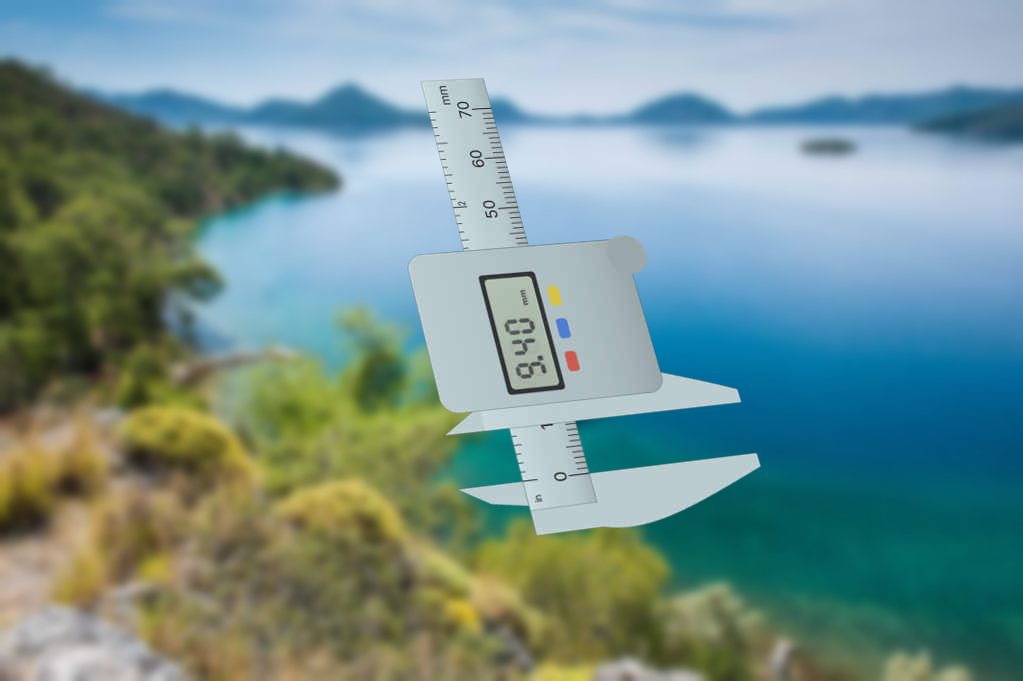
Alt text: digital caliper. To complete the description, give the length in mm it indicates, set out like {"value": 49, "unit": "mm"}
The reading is {"value": 9.40, "unit": "mm"}
